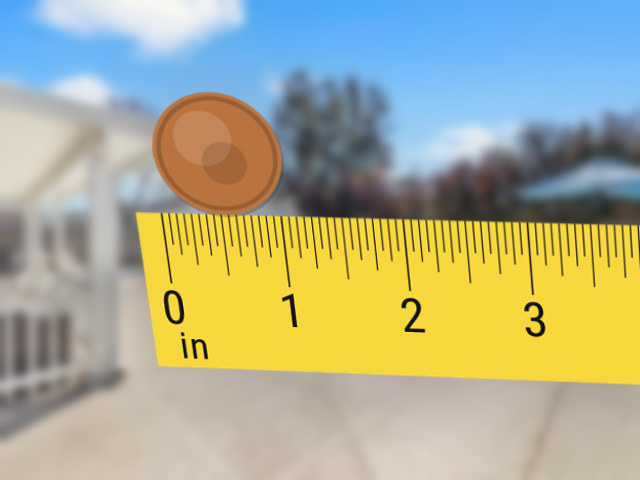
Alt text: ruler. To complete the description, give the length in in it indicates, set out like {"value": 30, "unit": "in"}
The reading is {"value": 1.0625, "unit": "in"}
